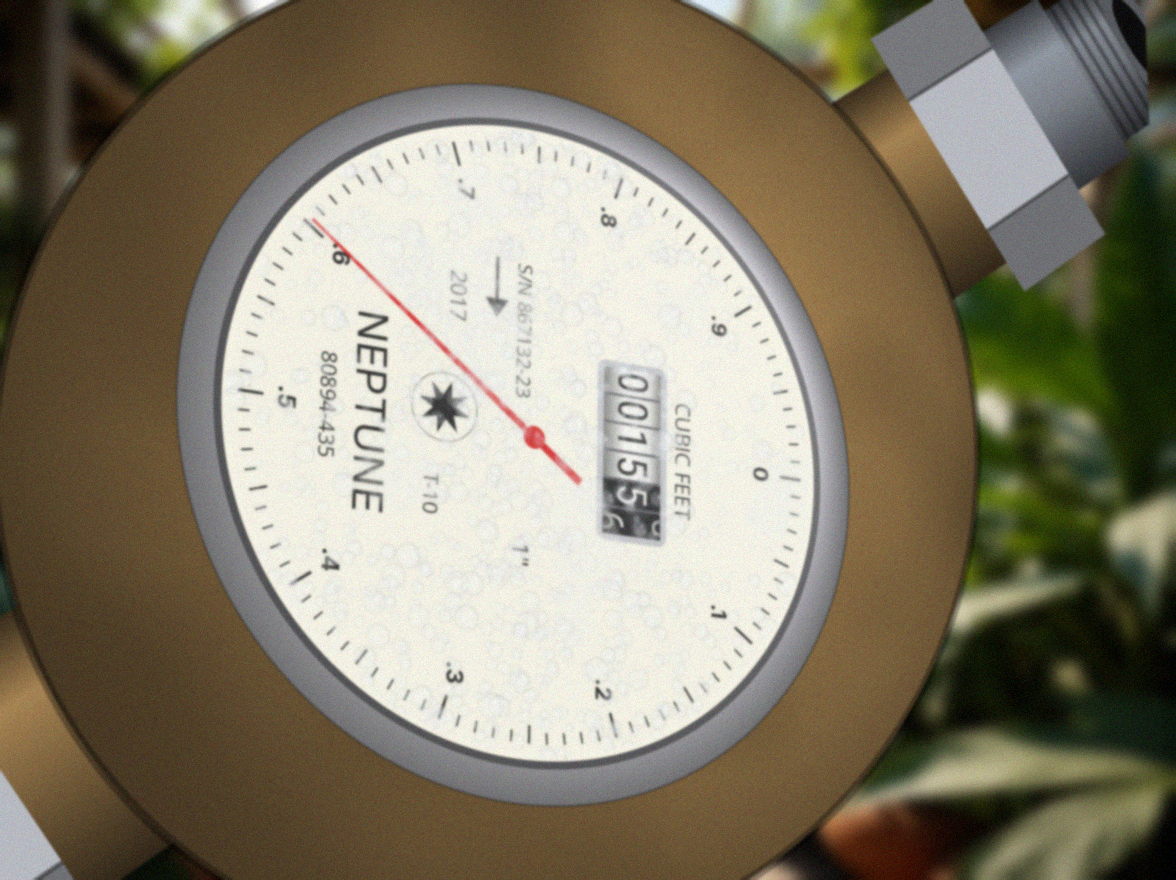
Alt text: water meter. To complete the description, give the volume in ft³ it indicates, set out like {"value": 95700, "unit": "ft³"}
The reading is {"value": 1555.60, "unit": "ft³"}
